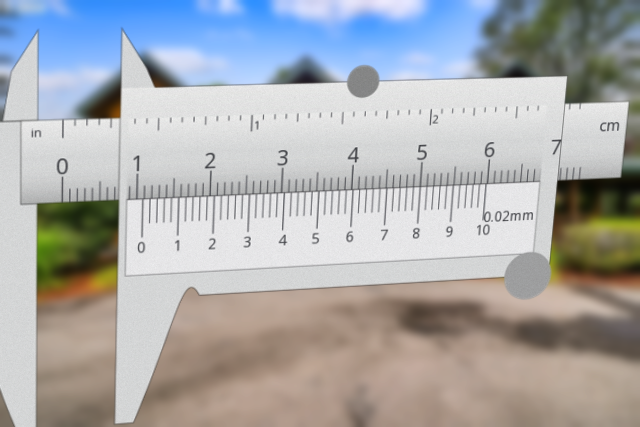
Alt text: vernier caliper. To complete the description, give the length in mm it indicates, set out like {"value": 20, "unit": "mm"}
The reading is {"value": 10.8, "unit": "mm"}
